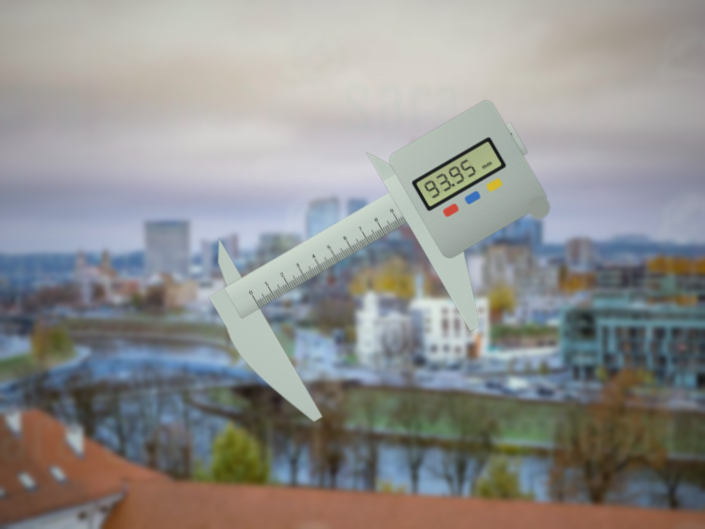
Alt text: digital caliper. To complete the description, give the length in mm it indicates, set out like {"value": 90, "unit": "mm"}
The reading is {"value": 93.95, "unit": "mm"}
